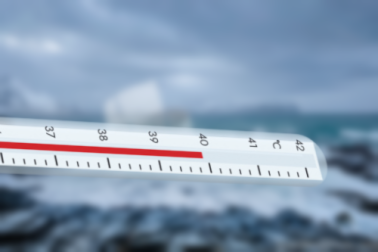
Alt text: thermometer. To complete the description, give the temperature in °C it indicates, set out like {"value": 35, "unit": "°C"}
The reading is {"value": 39.9, "unit": "°C"}
